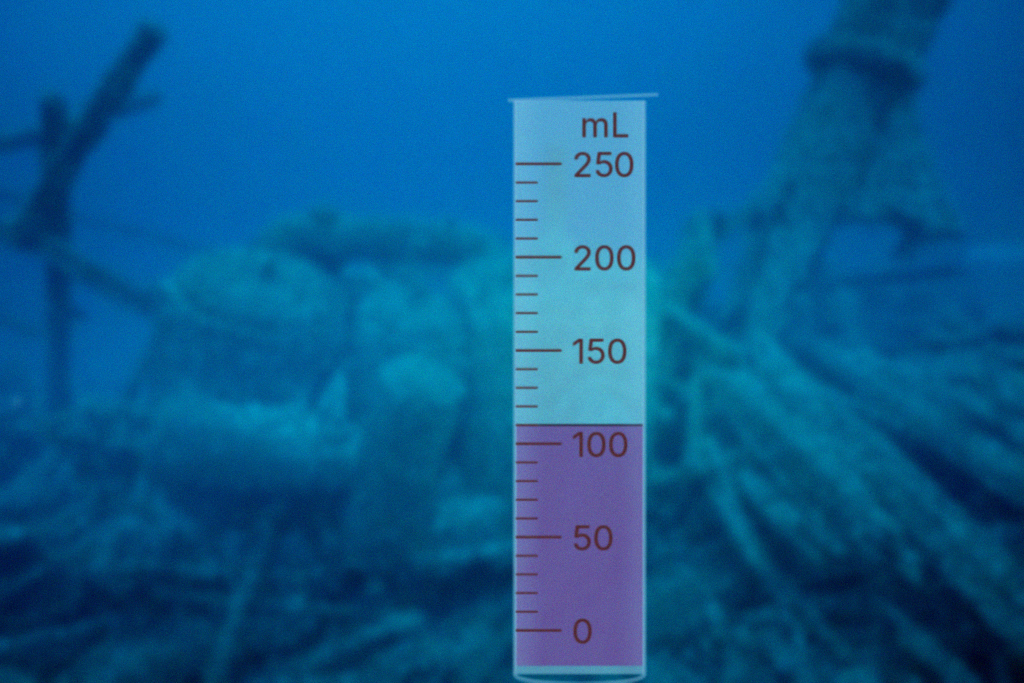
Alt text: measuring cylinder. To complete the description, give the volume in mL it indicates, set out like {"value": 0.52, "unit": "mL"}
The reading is {"value": 110, "unit": "mL"}
